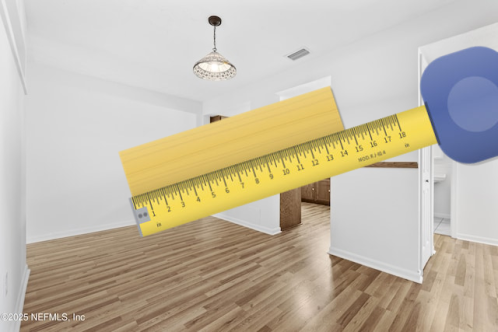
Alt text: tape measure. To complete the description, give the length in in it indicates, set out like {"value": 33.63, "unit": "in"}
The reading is {"value": 14.5, "unit": "in"}
